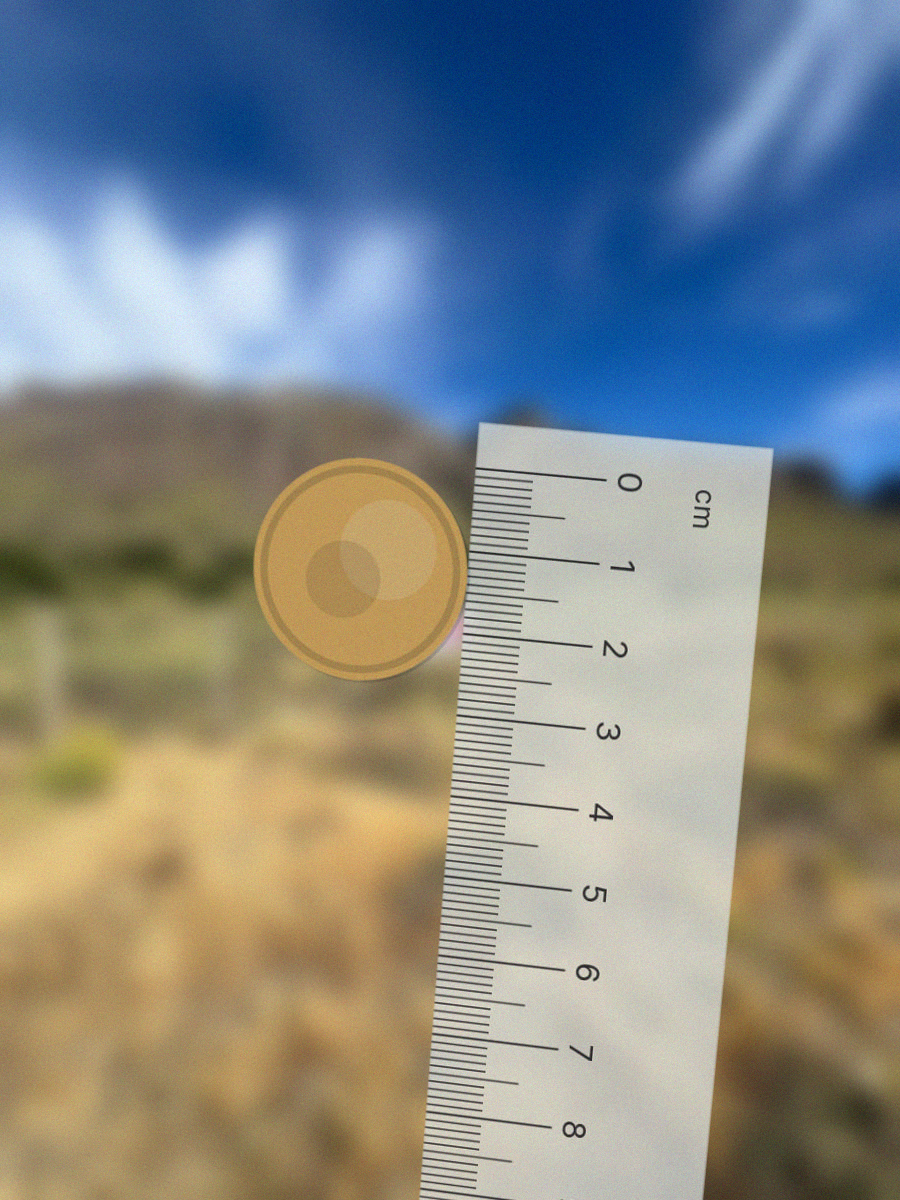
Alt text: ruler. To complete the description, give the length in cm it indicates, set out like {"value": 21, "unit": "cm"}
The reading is {"value": 2.7, "unit": "cm"}
